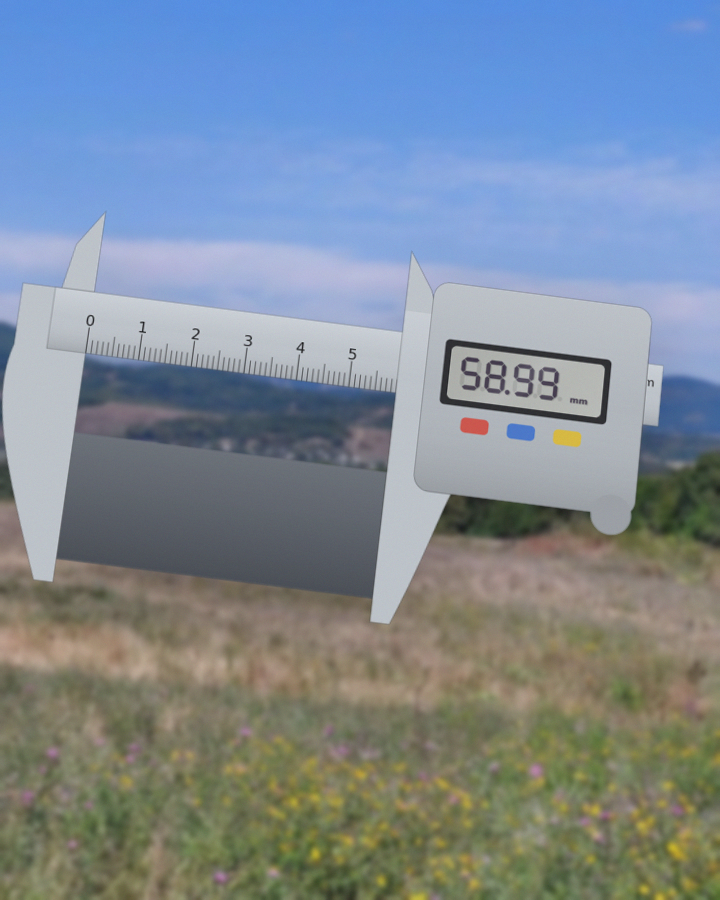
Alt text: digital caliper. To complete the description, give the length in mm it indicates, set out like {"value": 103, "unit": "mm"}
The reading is {"value": 58.99, "unit": "mm"}
